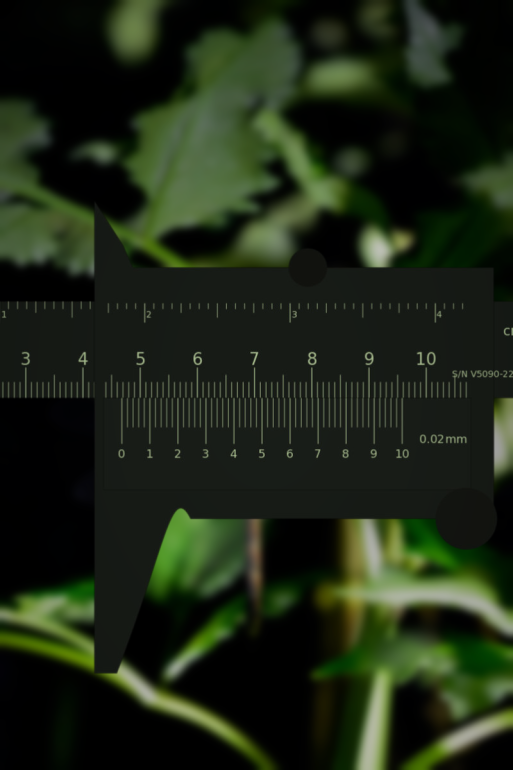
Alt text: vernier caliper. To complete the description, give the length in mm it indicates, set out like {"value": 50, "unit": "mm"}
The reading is {"value": 46.8, "unit": "mm"}
